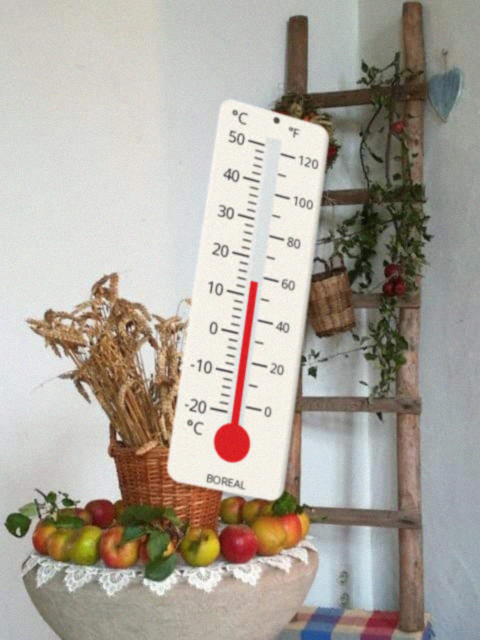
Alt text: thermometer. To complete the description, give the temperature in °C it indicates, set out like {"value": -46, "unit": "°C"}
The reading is {"value": 14, "unit": "°C"}
